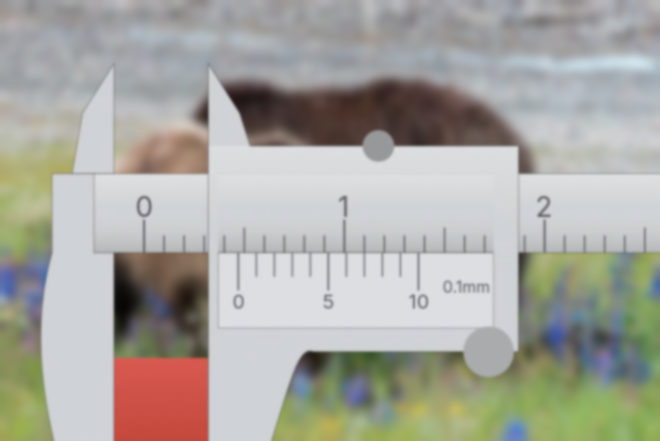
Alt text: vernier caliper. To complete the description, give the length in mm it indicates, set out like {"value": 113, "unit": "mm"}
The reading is {"value": 4.7, "unit": "mm"}
